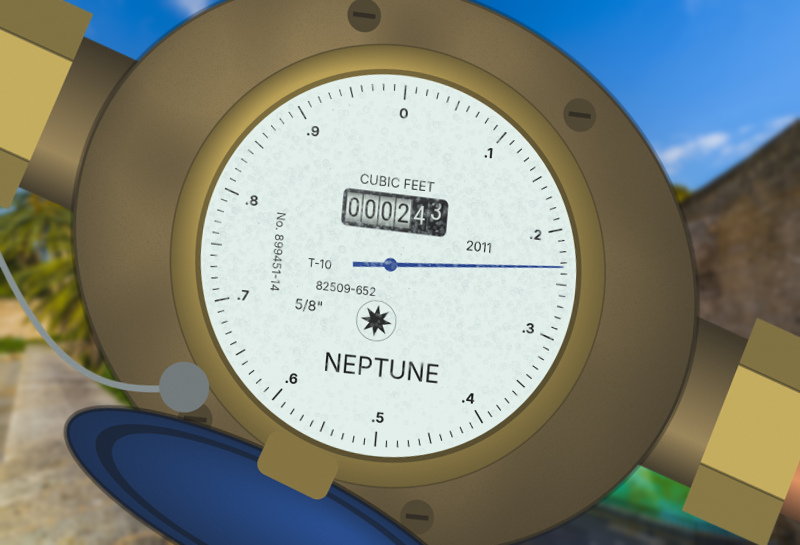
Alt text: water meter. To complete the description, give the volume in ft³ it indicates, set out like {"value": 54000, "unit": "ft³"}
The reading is {"value": 243.23, "unit": "ft³"}
